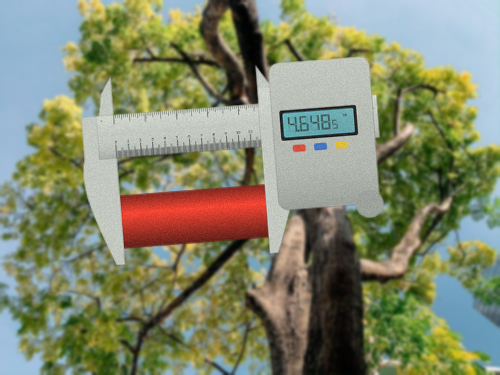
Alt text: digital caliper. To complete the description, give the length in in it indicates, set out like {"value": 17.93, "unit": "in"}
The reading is {"value": 4.6485, "unit": "in"}
